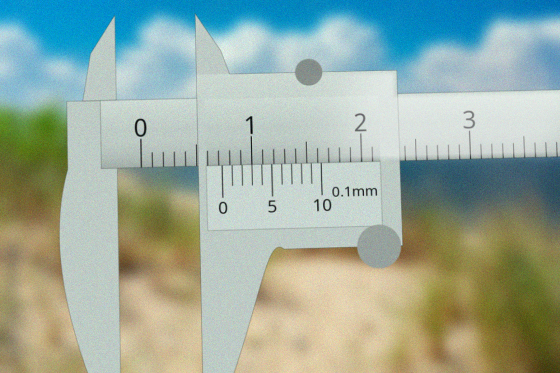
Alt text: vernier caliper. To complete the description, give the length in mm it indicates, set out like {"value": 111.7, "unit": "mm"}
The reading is {"value": 7.3, "unit": "mm"}
